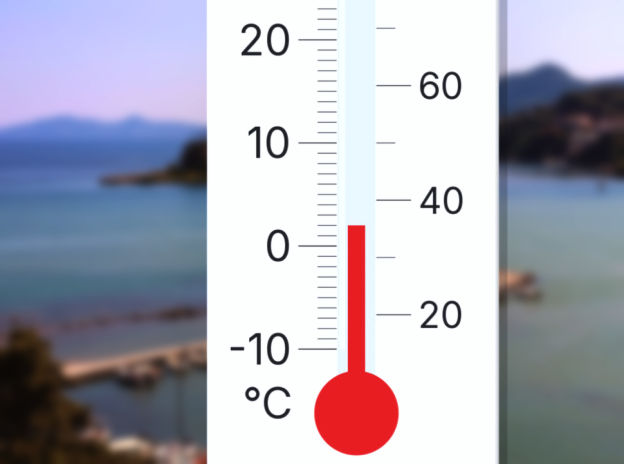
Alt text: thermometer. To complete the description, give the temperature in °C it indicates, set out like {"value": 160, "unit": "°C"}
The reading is {"value": 2, "unit": "°C"}
